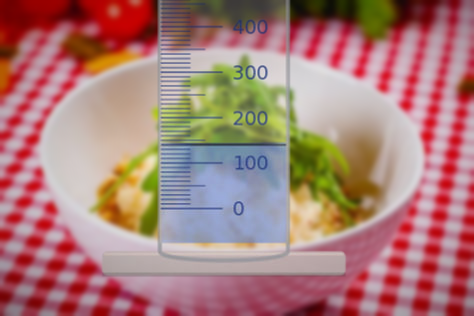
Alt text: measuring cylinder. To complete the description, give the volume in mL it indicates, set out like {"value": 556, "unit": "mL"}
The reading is {"value": 140, "unit": "mL"}
